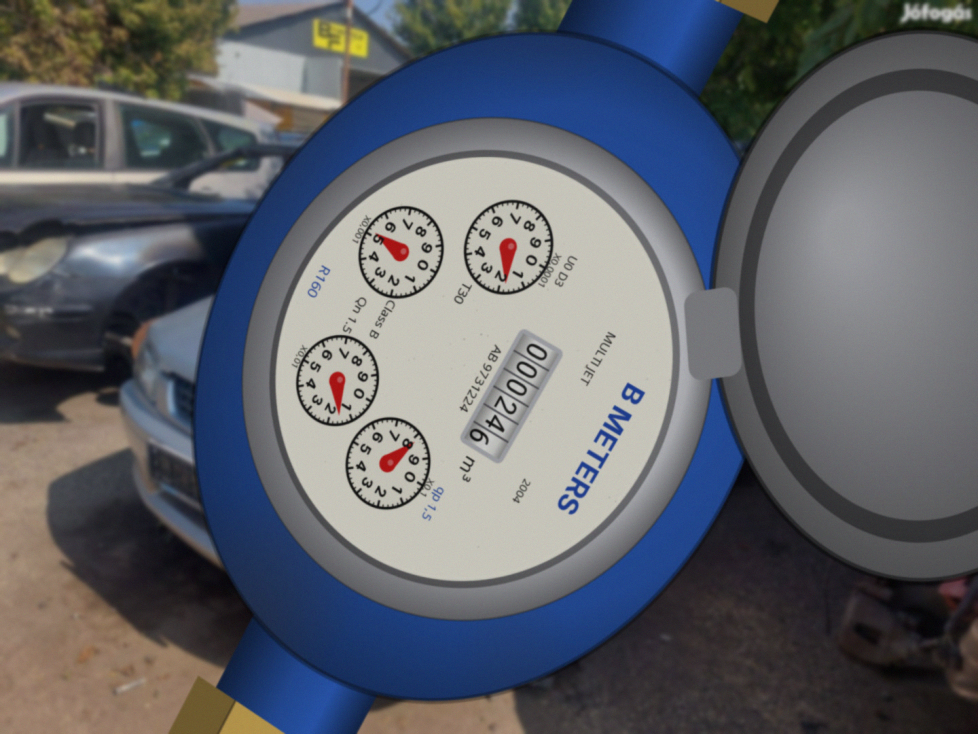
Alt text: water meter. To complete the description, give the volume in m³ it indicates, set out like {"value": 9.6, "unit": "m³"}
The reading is {"value": 245.8151, "unit": "m³"}
